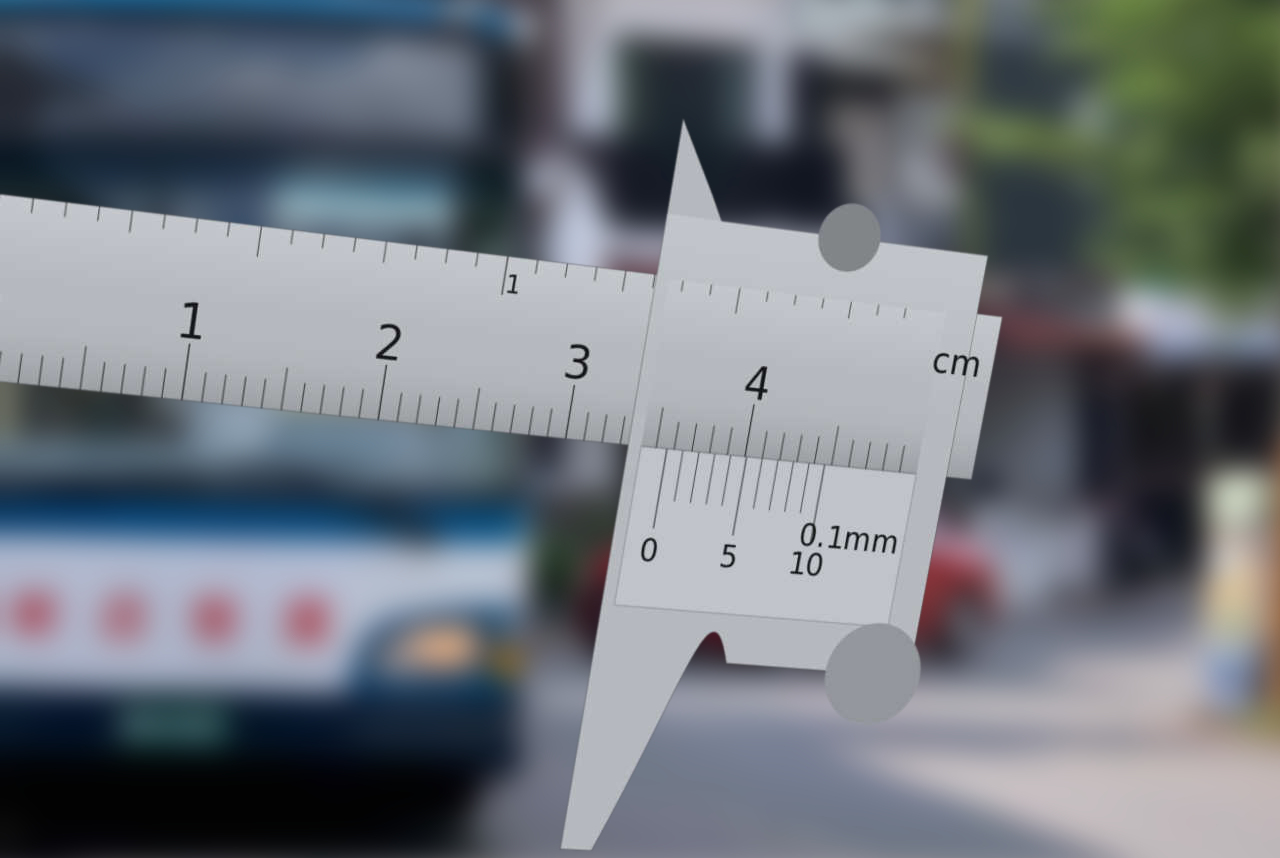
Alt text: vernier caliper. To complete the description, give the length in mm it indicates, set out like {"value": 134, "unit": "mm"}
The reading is {"value": 35.6, "unit": "mm"}
